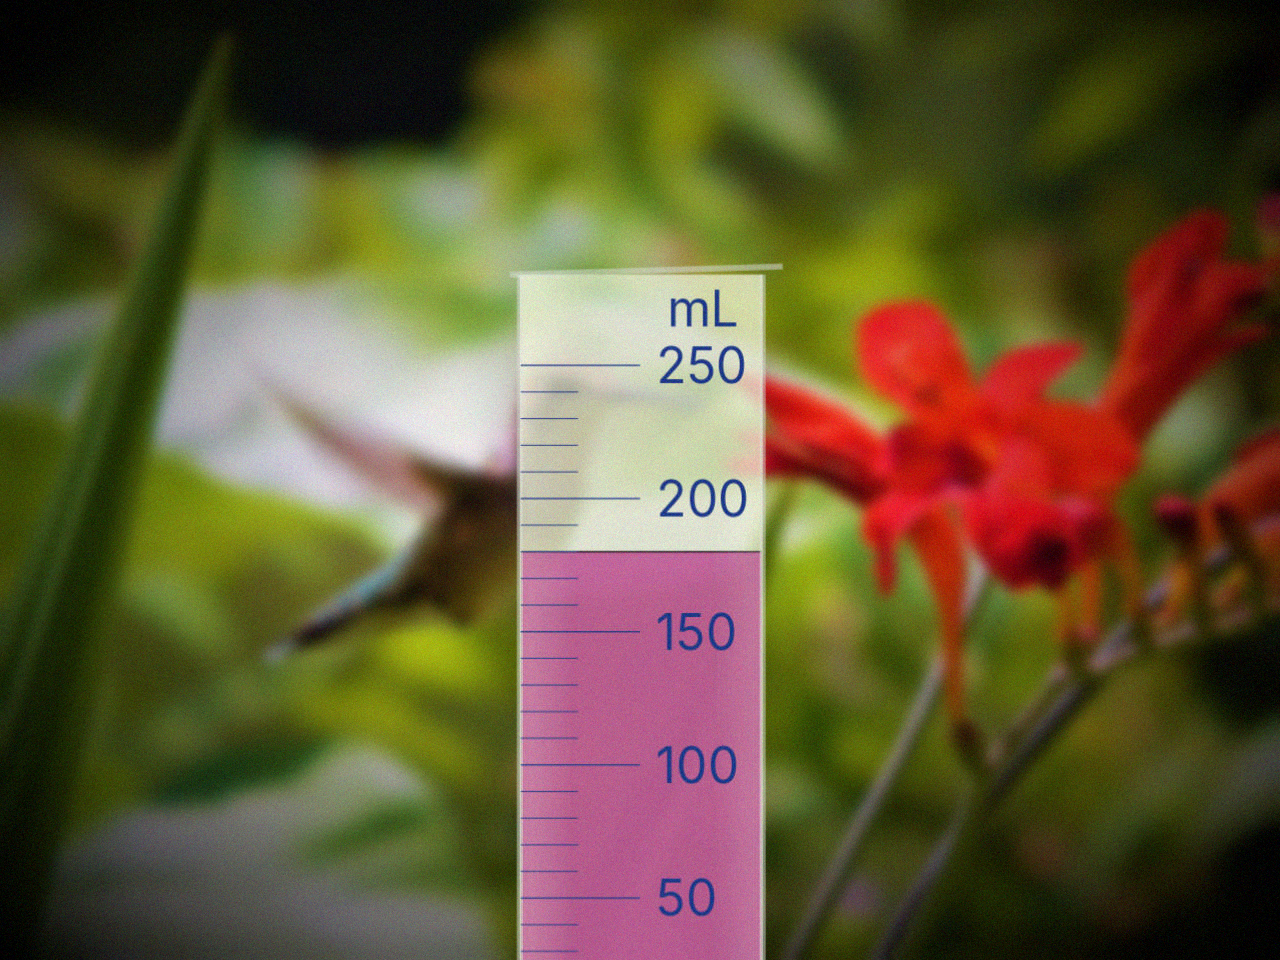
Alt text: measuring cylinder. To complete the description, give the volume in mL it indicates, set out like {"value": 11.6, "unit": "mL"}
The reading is {"value": 180, "unit": "mL"}
